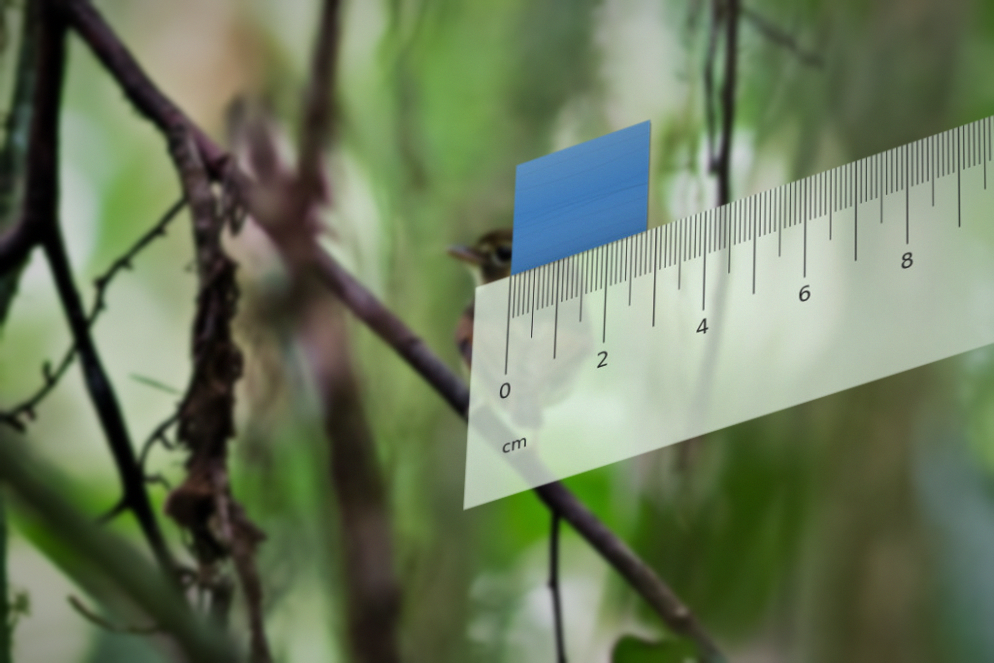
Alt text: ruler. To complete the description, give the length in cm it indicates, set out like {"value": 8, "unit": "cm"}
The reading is {"value": 2.8, "unit": "cm"}
